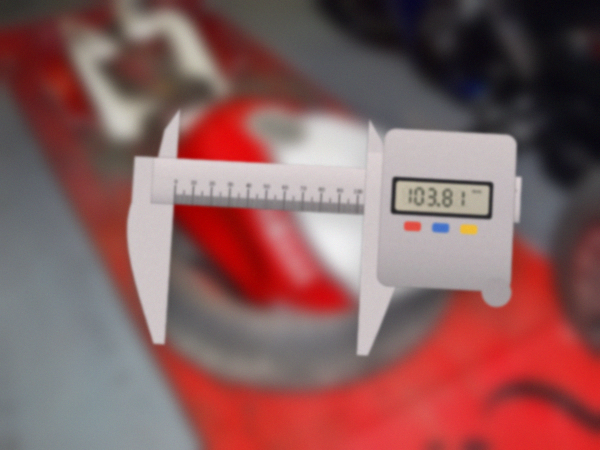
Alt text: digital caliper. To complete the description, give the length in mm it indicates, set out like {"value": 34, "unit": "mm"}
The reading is {"value": 103.81, "unit": "mm"}
